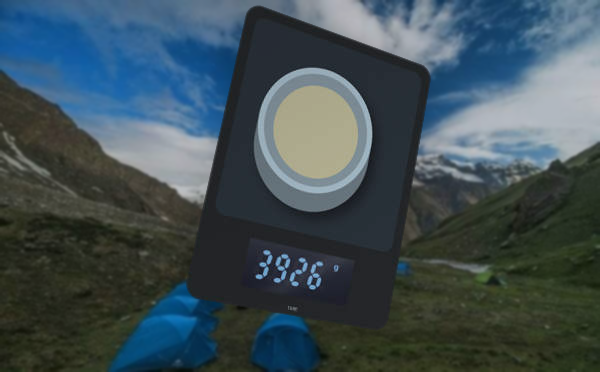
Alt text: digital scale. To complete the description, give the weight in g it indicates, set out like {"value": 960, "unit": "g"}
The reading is {"value": 3926, "unit": "g"}
